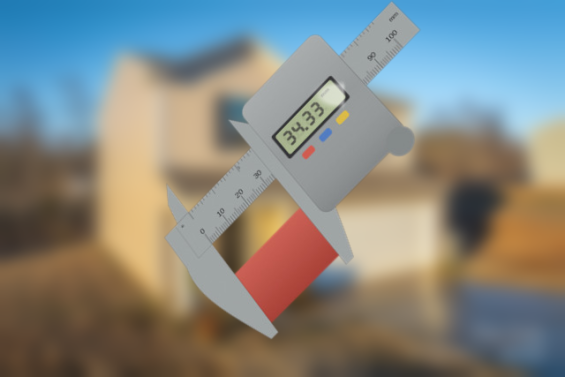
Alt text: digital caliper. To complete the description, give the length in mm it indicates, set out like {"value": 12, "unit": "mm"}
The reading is {"value": 34.33, "unit": "mm"}
